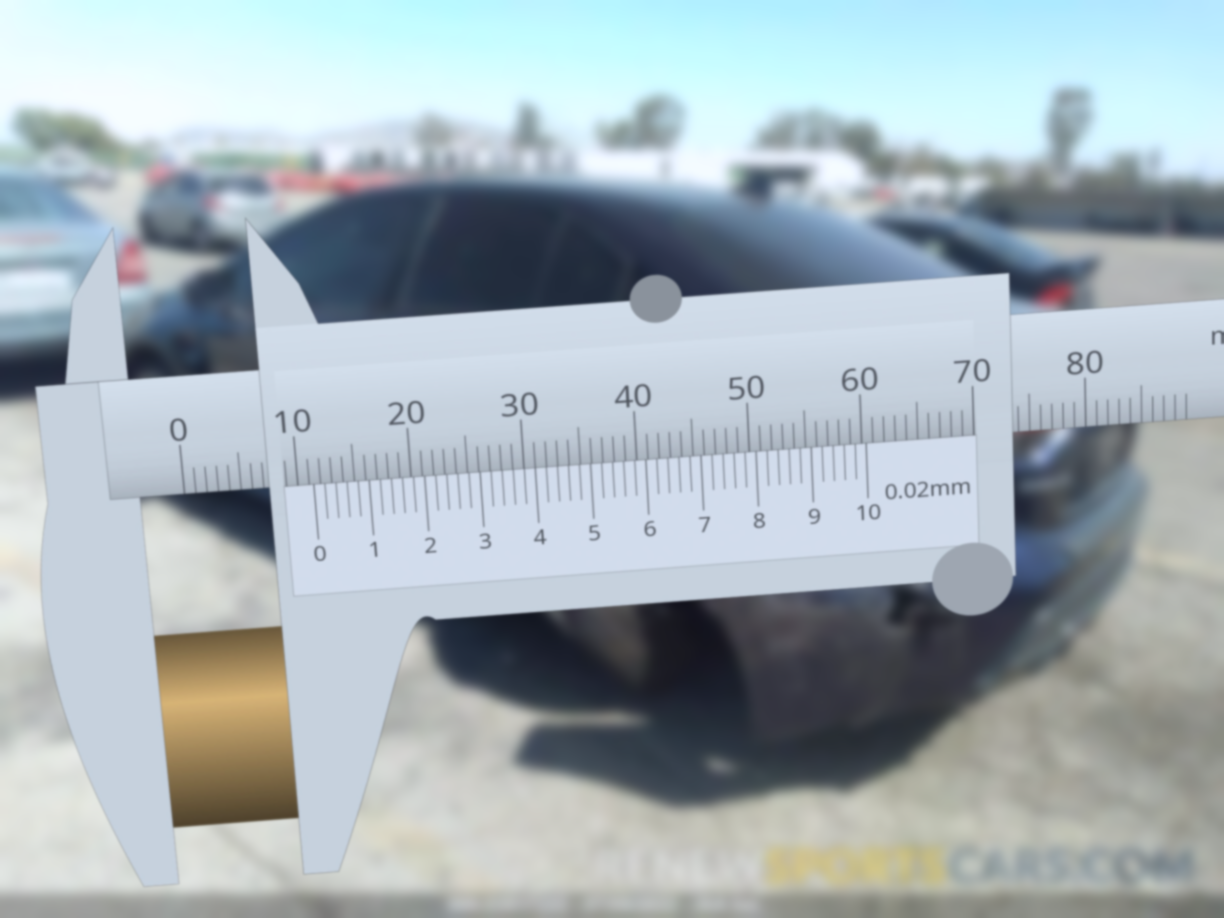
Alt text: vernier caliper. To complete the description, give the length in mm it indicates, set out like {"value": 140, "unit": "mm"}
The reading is {"value": 11.4, "unit": "mm"}
